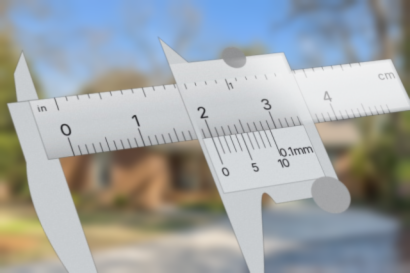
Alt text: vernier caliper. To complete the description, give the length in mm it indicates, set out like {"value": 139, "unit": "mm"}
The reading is {"value": 20.0, "unit": "mm"}
